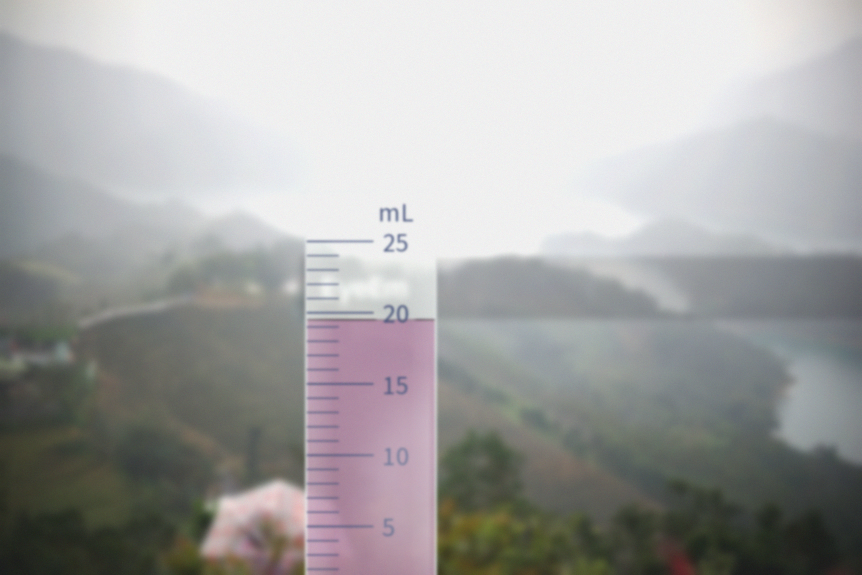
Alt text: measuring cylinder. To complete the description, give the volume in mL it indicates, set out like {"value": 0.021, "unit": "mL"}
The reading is {"value": 19.5, "unit": "mL"}
